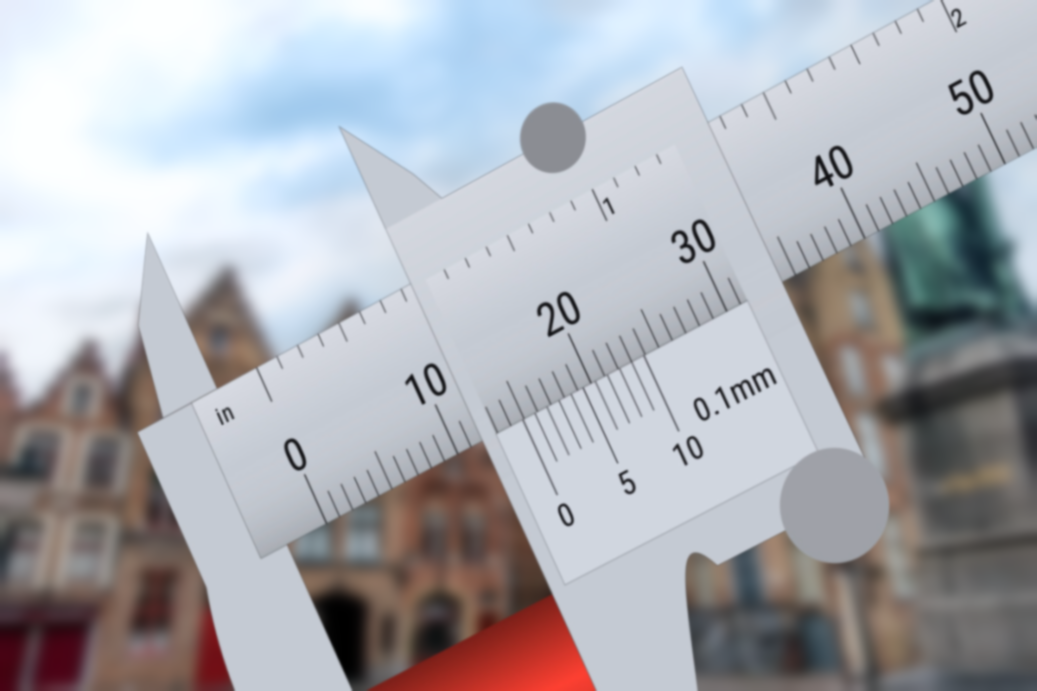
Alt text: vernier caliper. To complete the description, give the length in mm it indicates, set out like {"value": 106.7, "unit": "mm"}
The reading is {"value": 14.9, "unit": "mm"}
